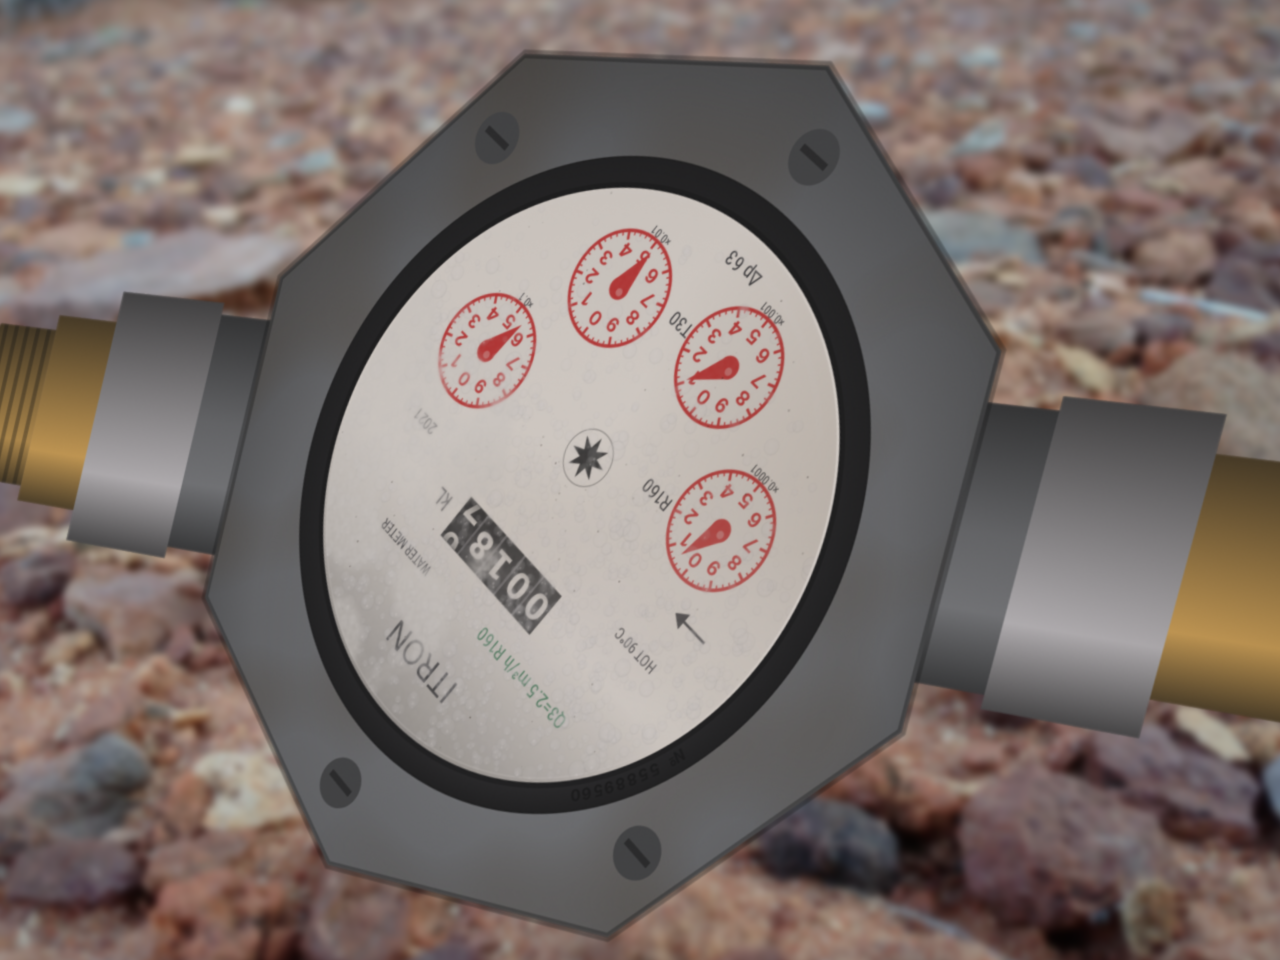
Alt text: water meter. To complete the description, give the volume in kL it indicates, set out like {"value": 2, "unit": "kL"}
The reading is {"value": 186.5510, "unit": "kL"}
